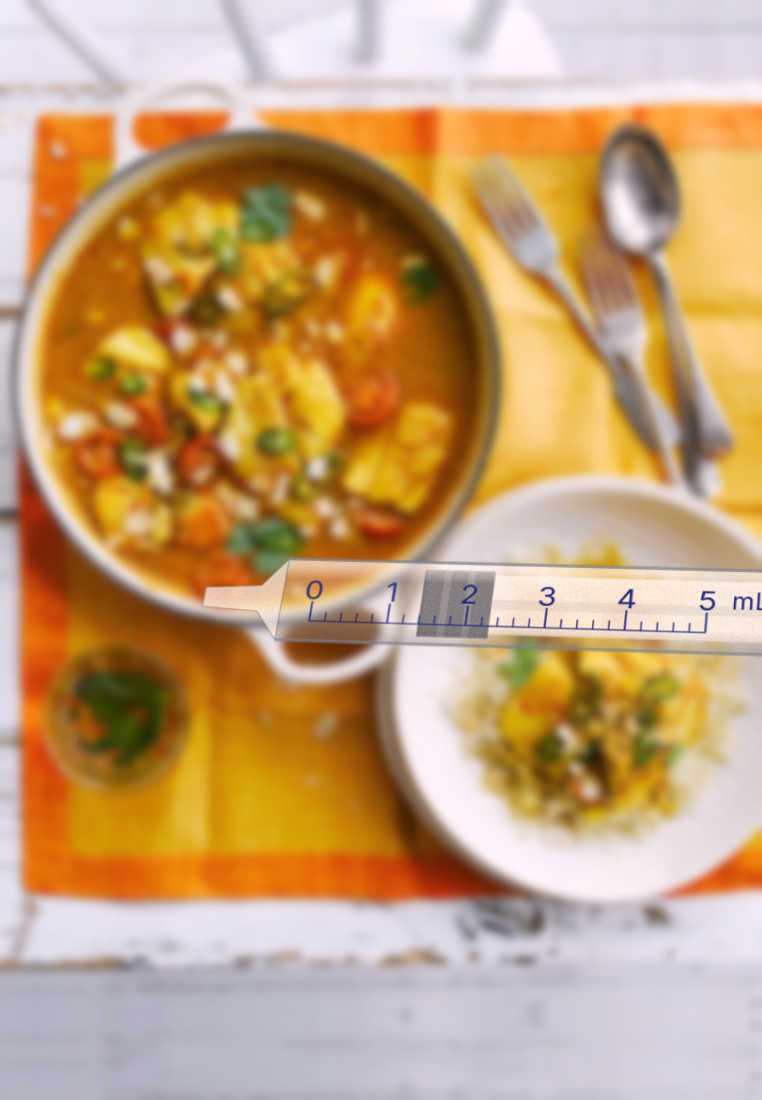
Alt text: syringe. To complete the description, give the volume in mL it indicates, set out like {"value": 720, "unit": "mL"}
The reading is {"value": 1.4, "unit": "mL"}
